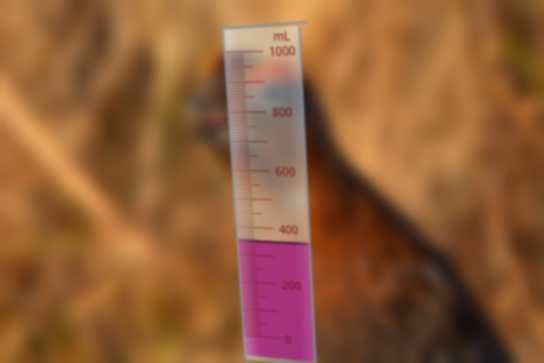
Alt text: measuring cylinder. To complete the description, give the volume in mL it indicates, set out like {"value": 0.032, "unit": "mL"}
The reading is {"value": 350, "unit": "mL"}
